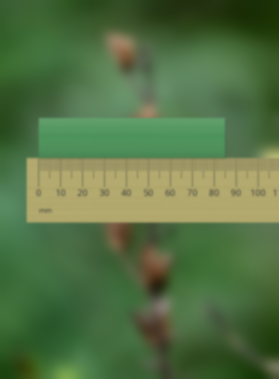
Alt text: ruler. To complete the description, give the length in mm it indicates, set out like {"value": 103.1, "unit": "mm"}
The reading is {"value": 85, "unit": "mm"}
